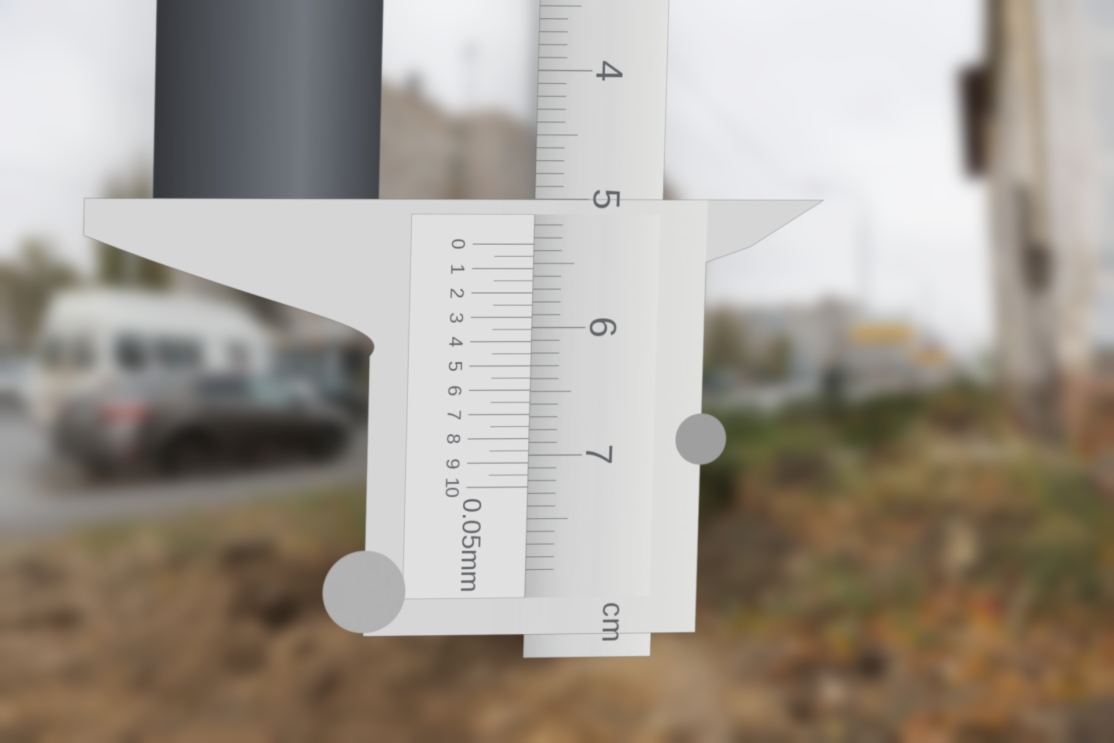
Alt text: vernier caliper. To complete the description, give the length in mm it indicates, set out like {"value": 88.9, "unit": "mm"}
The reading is {"value": 53.5, "unit": "mm"}
